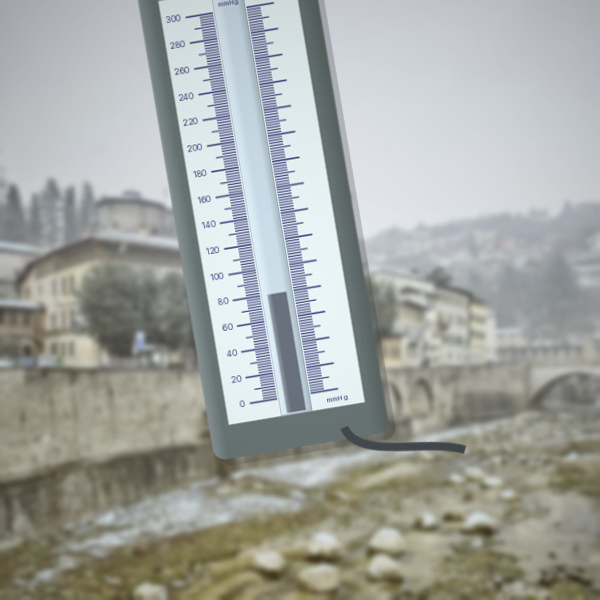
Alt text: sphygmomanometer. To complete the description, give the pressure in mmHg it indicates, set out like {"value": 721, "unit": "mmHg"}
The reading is {"value": 80, "unit": "mmHg"}
